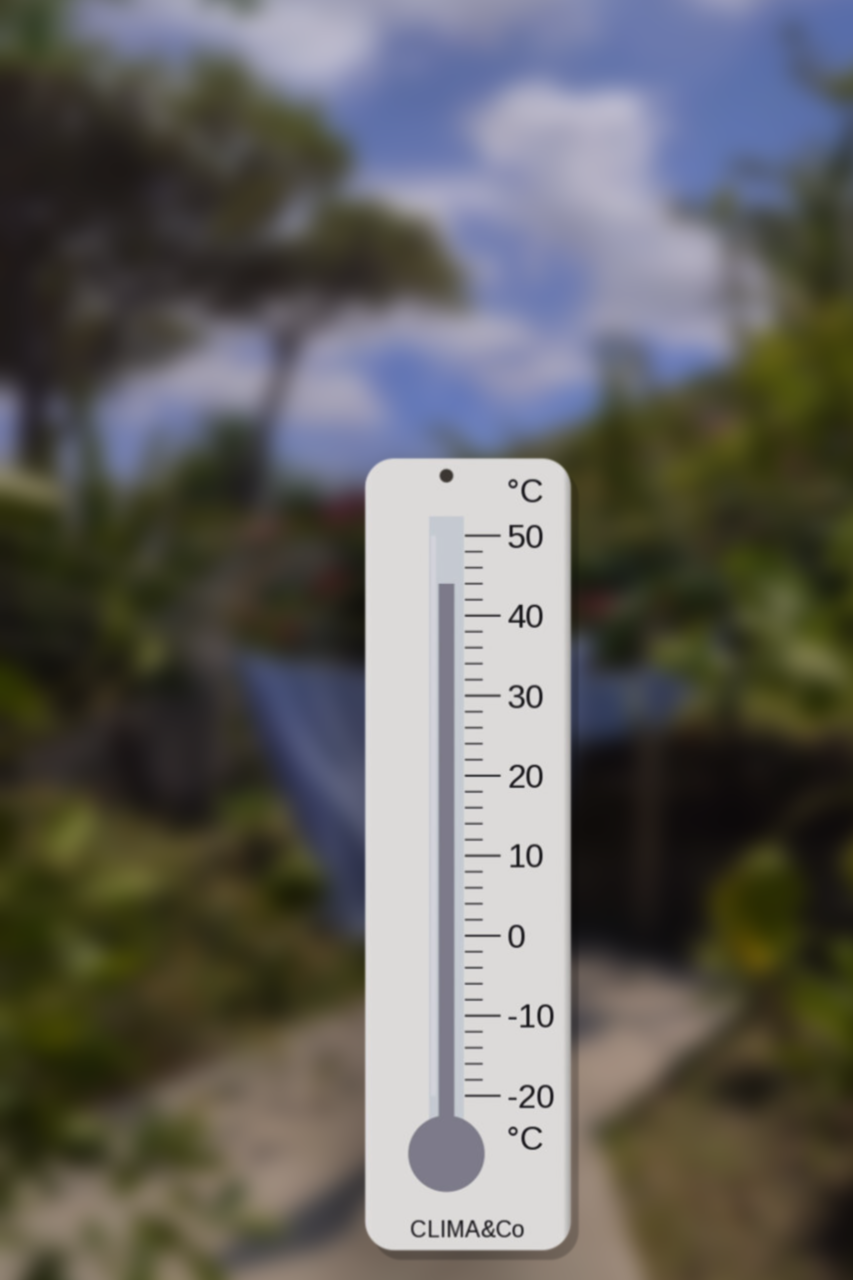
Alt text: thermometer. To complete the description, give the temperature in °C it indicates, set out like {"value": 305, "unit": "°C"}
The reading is {"value": 44, "unit": "°C"}
